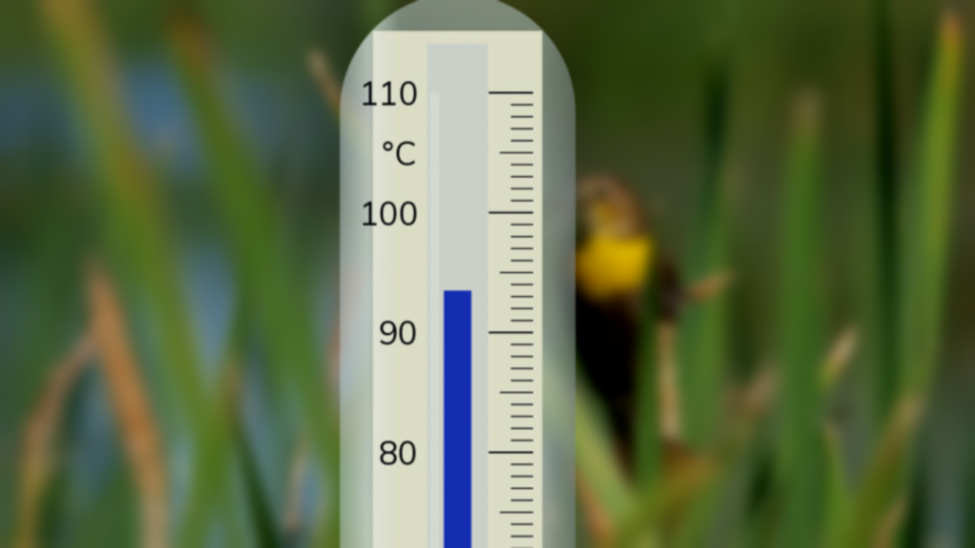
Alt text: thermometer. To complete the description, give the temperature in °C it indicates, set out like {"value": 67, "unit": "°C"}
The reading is {"value": 93.5, "unit": "°C"}
